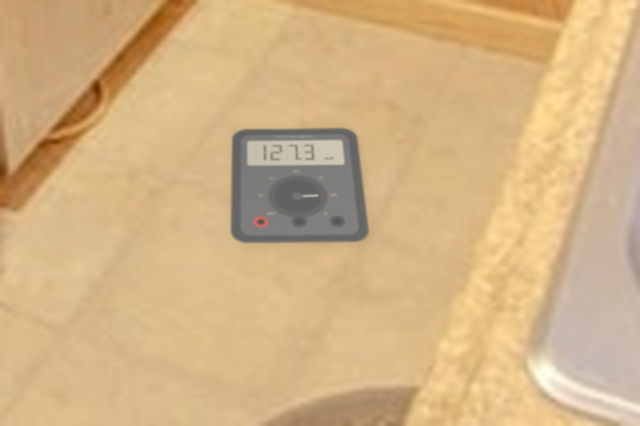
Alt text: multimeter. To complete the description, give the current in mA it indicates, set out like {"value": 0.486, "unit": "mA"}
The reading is {"value": 127.3, "unit": "mA"}
